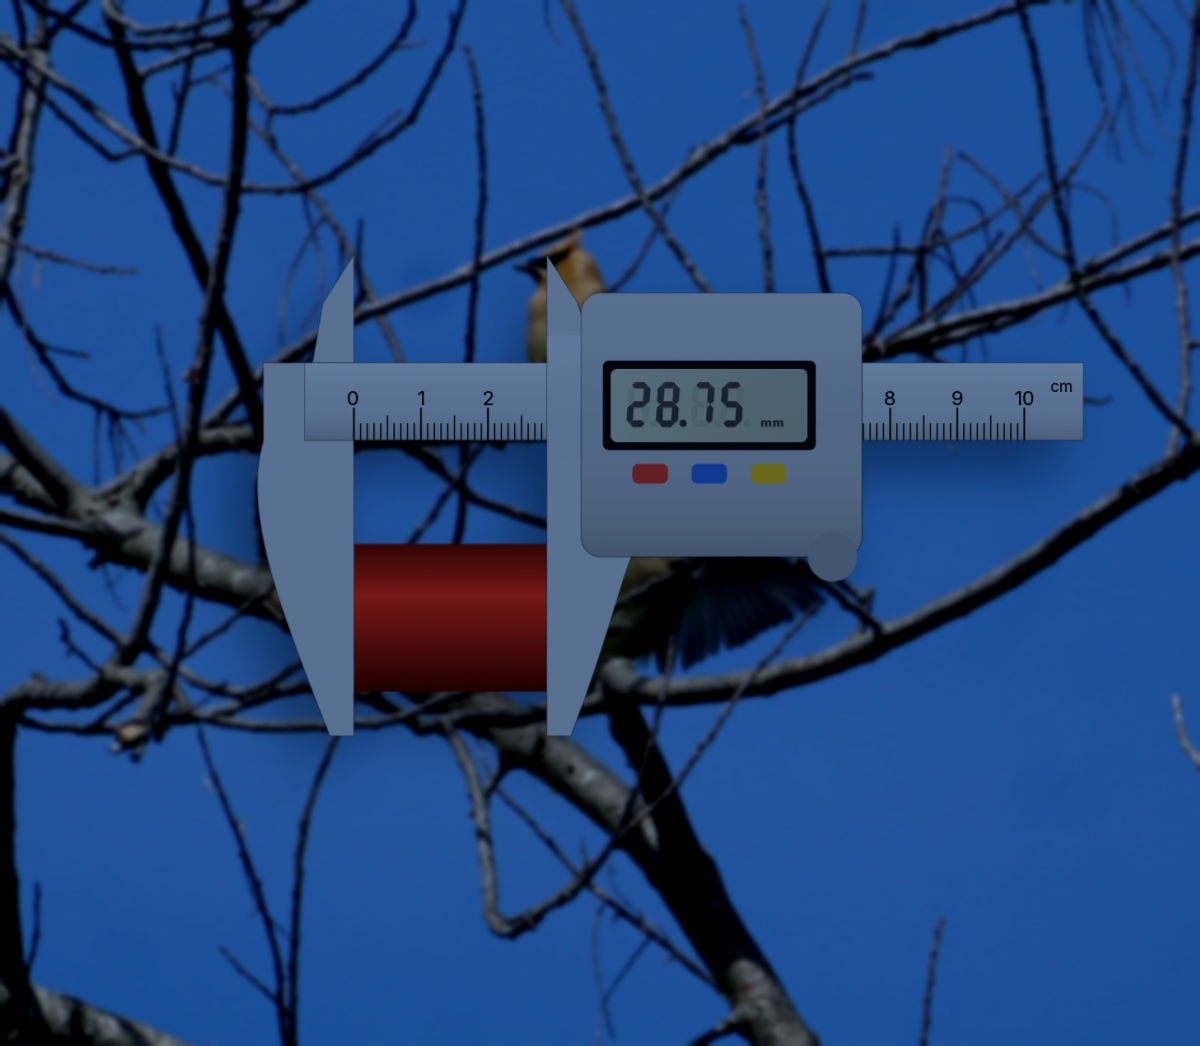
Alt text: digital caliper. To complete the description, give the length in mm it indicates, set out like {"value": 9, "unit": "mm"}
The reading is {"value": 28.75, "unit": "mm"}
